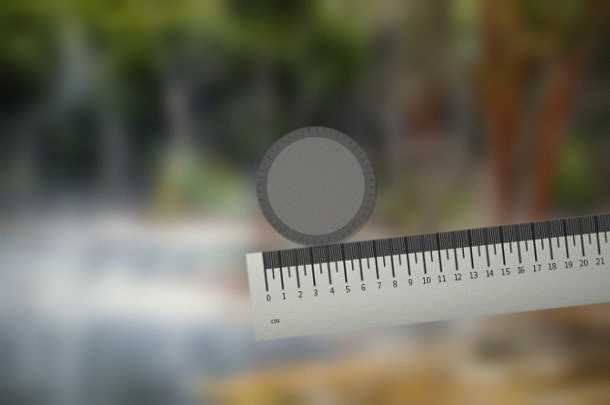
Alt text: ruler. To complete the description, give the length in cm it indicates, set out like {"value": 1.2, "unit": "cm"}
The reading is {"value": 7.5, "unit": "cm"}
